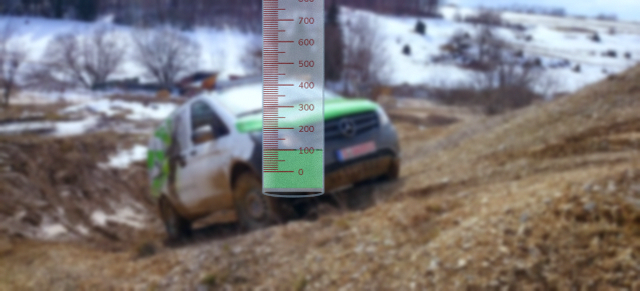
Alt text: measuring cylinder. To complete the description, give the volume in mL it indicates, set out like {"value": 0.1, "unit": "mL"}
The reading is {"value": 100, "unit": "mL"}
